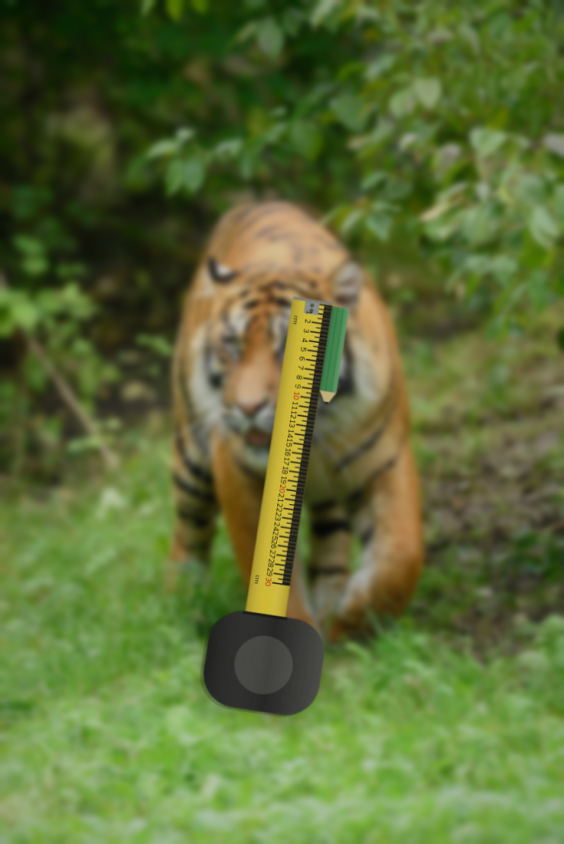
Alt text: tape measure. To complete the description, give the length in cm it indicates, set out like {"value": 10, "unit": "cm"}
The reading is {"value": 10.5, "unit": "cm"}
